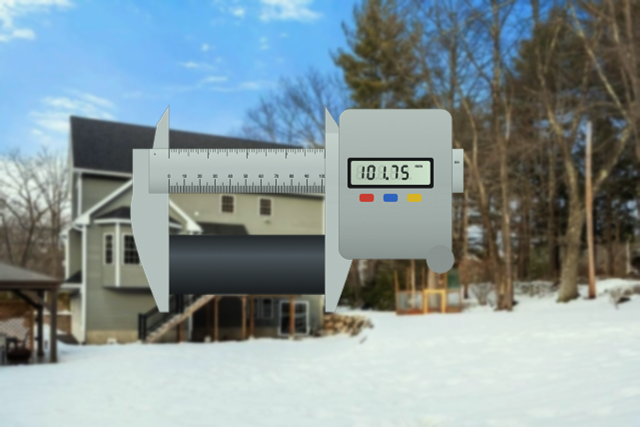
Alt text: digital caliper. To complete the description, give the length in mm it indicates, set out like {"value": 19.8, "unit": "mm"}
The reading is {"value": 101.75, "unit": "mm"}
